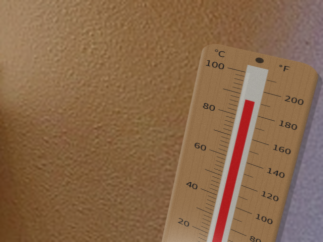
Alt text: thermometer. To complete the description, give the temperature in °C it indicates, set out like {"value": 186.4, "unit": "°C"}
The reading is {"value": 88, "unit": "°C"}
